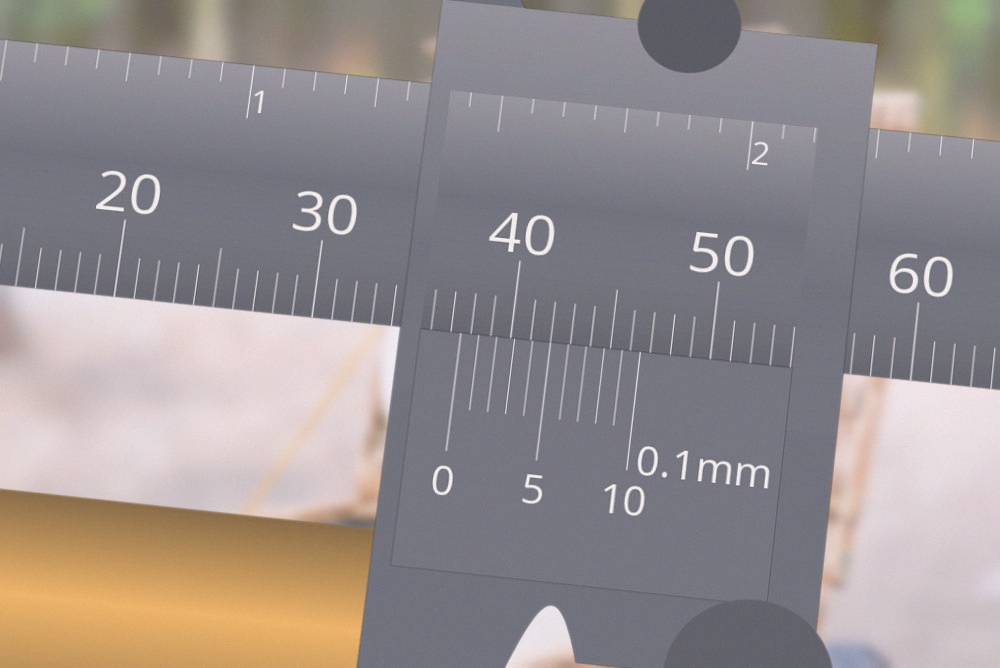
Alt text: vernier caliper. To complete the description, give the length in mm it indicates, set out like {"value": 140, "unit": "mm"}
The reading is {"value": 37.5, "unit": "mm"}
